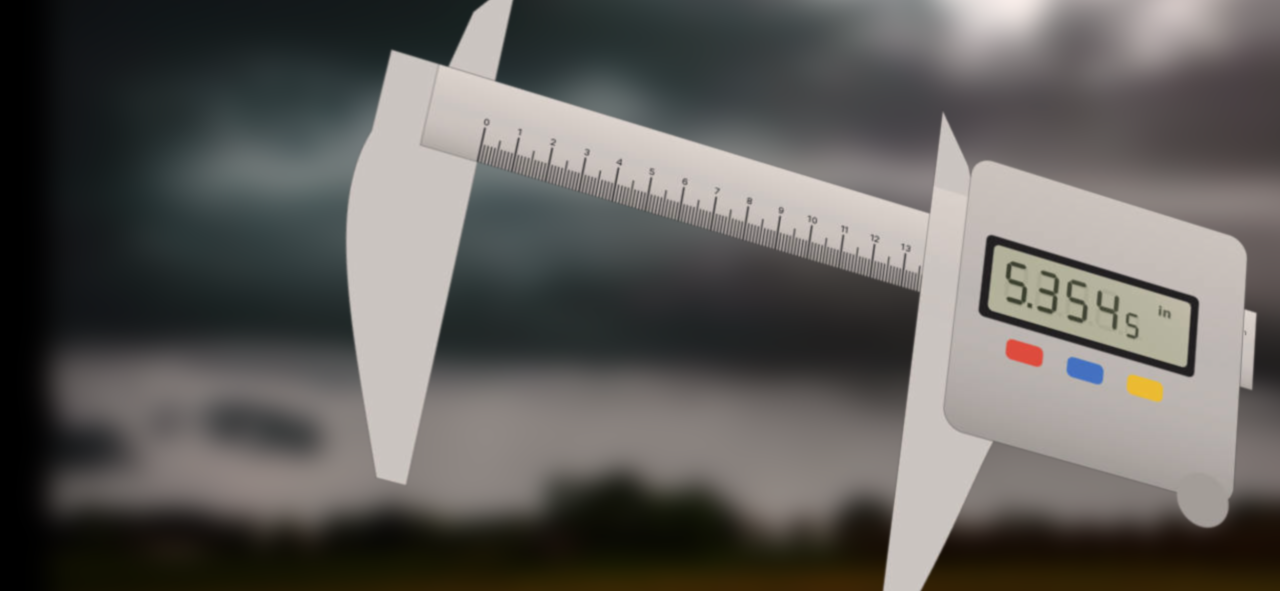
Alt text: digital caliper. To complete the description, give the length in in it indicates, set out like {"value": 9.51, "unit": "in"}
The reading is {"value": 5.3545, "unit": "in"}
